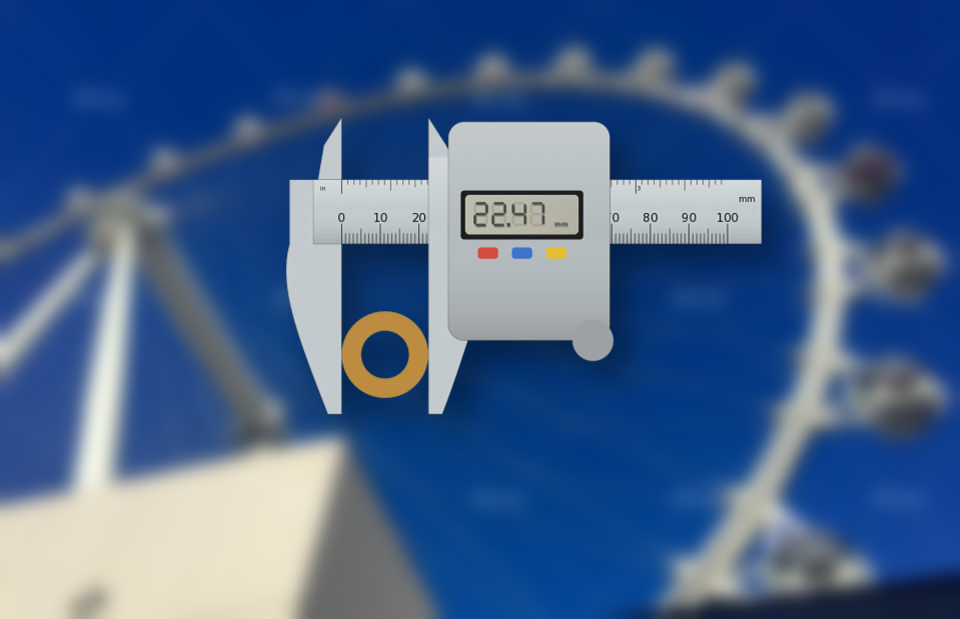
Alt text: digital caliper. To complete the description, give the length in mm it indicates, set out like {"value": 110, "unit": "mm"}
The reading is {"value": 22.47, "unit": "mm"}
